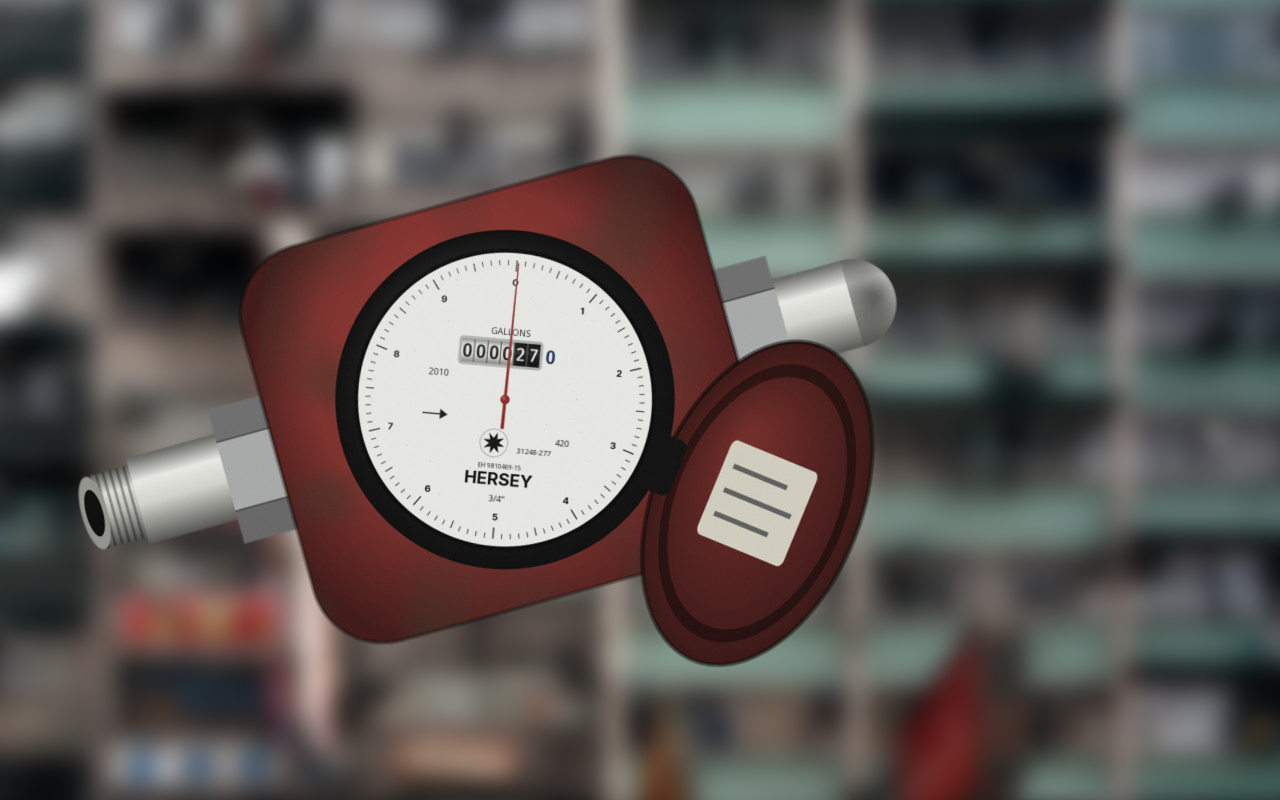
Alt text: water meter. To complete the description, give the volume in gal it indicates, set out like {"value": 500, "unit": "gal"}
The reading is {"value": 270.0, "unit": "gal"}
